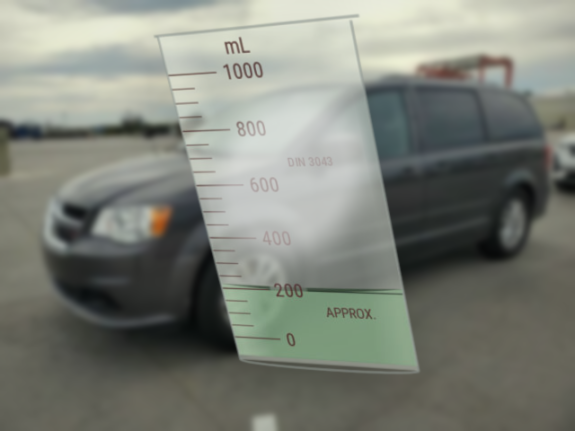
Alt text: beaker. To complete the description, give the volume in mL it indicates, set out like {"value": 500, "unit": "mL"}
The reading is {"value": 200, "unit": "mL"}
